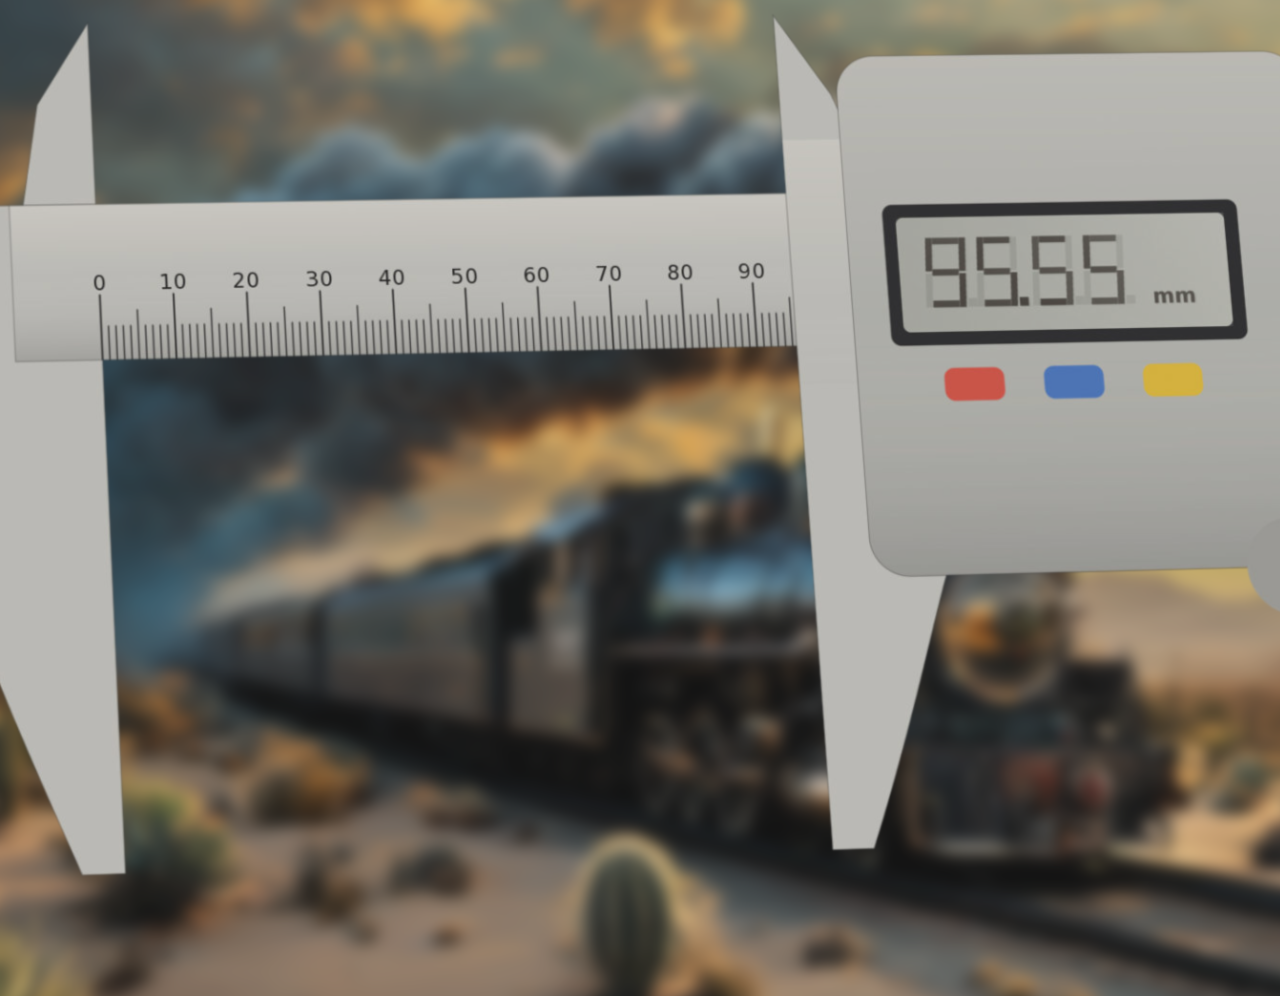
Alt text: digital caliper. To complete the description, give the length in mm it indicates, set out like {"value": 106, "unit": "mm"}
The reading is {"value": 95.55, "unit": "mm"}
